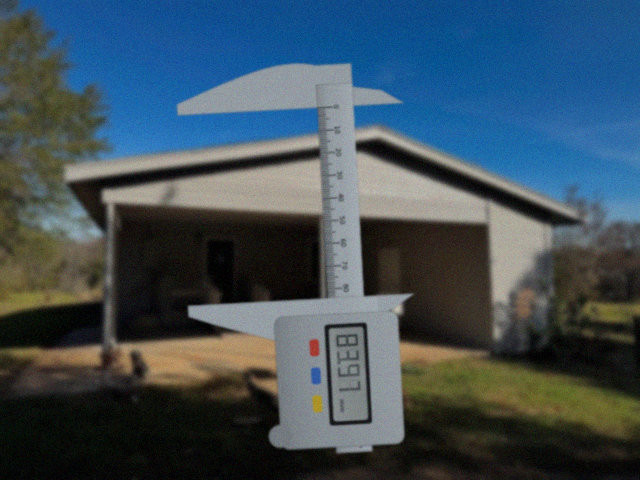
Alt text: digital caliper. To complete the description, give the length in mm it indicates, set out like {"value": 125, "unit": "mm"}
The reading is {"value": 83.97, "unit": "mm"}
